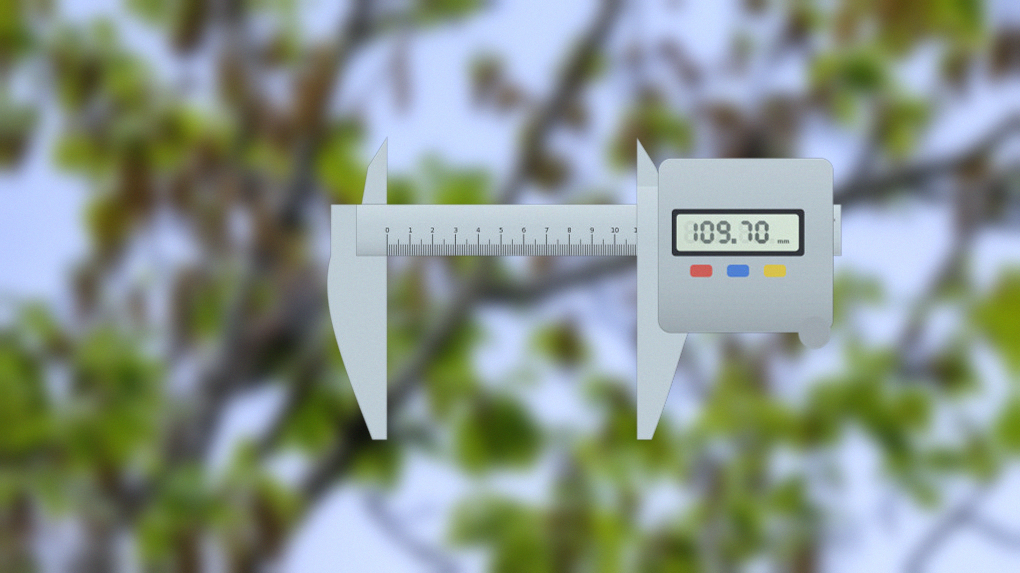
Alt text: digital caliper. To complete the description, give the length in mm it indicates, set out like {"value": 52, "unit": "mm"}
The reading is {"value": 109.70, "unit": "mm"}
